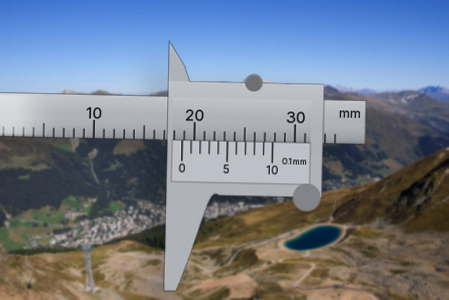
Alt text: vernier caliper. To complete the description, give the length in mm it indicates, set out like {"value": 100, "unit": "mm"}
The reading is {"value": 18.8, "unit": "mm"}
